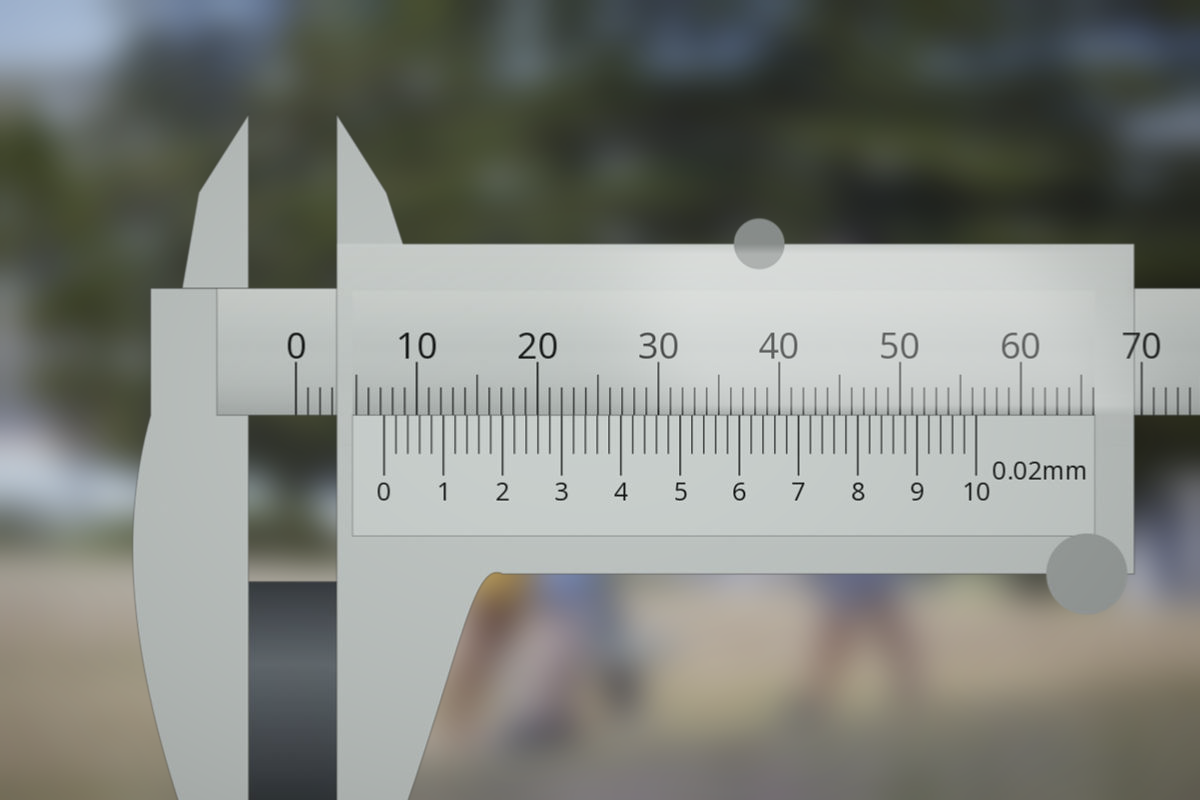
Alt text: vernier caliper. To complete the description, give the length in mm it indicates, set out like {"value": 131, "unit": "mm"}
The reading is {"value": 7.3, "unit": "mm"}
